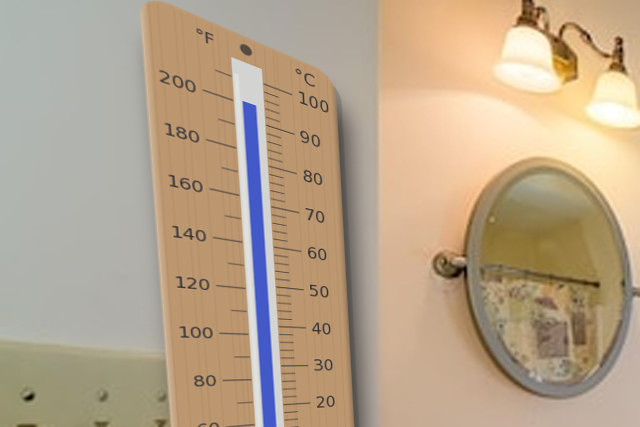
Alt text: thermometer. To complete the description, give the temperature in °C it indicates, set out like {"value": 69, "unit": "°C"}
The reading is {"value": 94, "unit": "°C"}
